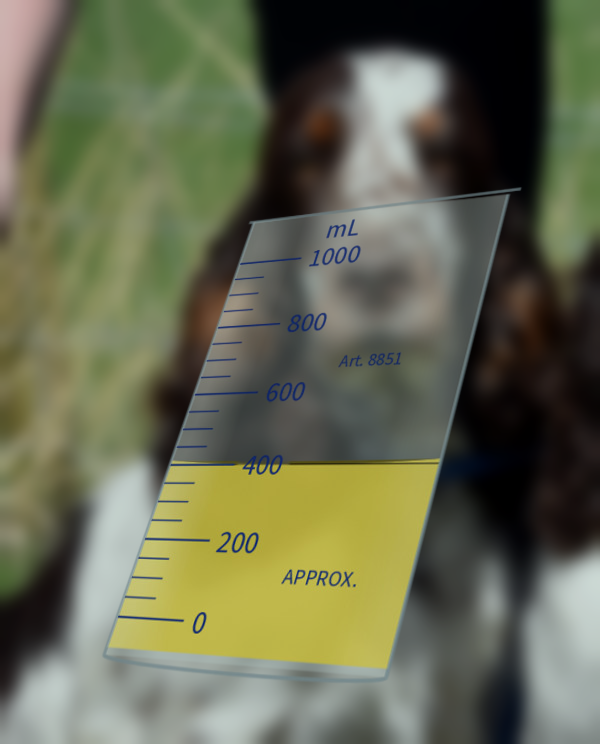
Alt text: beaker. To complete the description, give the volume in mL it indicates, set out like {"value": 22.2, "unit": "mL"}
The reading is {"value": 400, "unit": "mL"}
